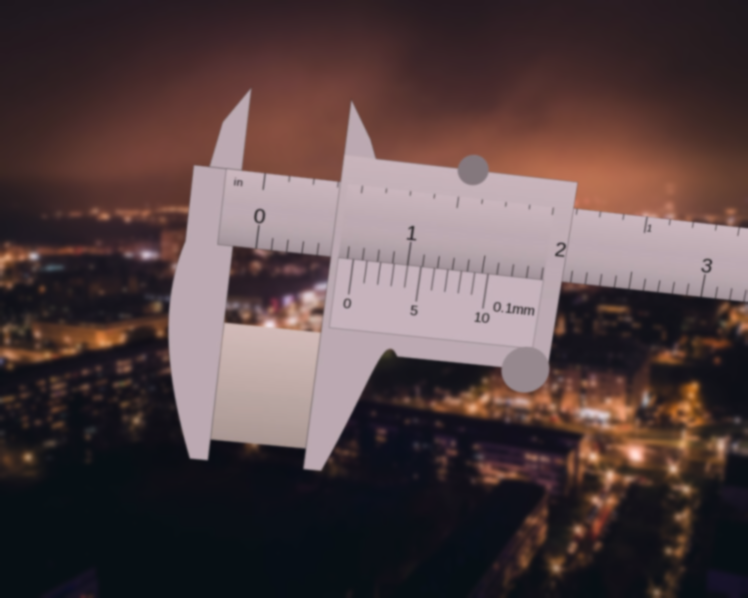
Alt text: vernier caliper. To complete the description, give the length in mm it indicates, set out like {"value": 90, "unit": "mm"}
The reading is {"value": 6.4, "unit": "mm"}
